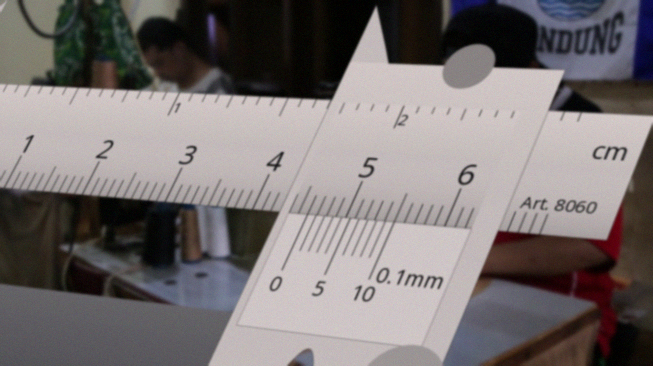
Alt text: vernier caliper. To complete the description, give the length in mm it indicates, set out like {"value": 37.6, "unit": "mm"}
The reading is {"value": 46.0, "unit": "mm"}
